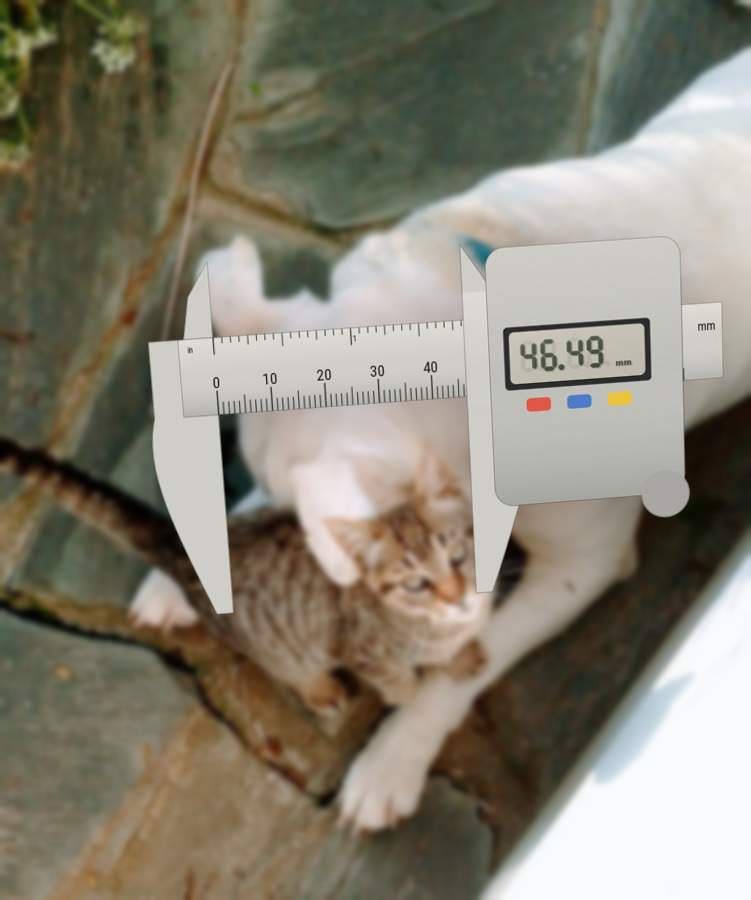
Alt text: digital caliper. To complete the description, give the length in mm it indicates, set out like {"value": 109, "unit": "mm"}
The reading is {"value": 46.49, "unit": "mm"}
